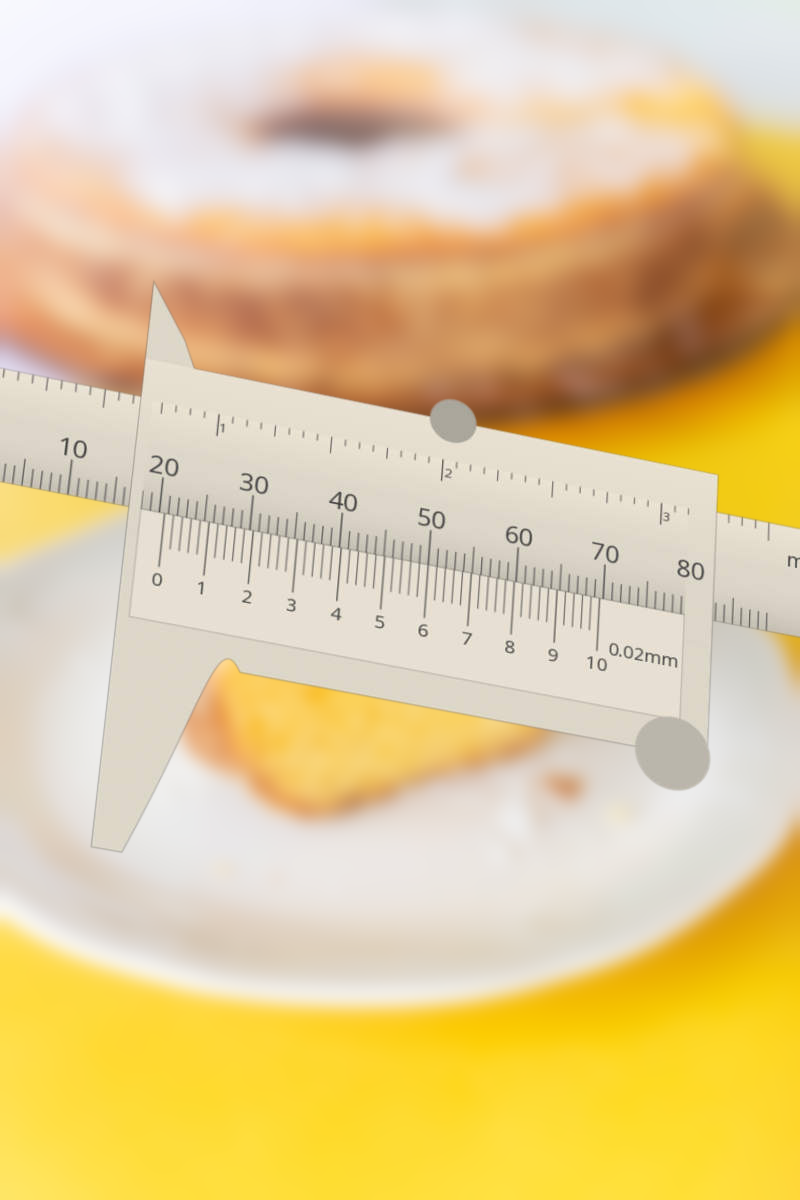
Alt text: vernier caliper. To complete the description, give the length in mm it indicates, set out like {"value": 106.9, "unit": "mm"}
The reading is {"value": 20.6, "unit": "mm"}
